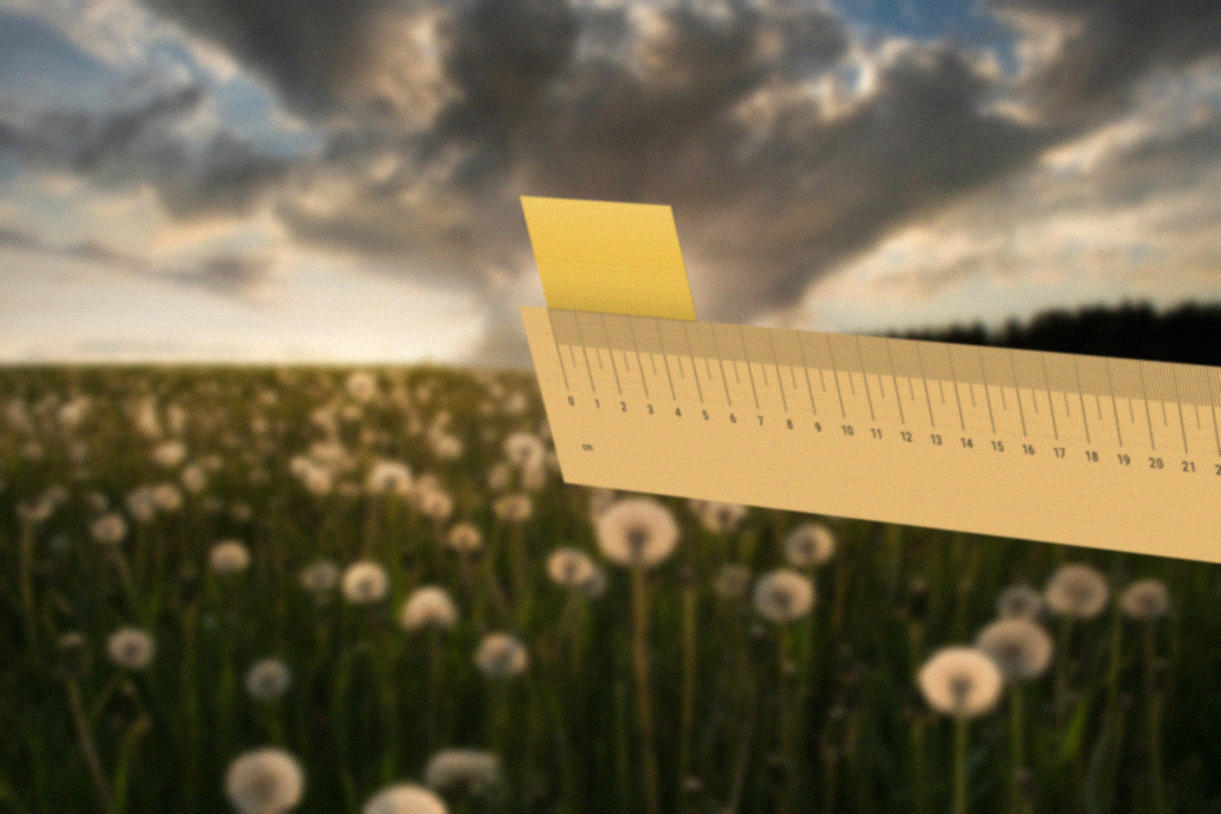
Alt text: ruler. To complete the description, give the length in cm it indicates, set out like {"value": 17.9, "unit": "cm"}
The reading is {"value": 5.5, "unit": "cm"}
